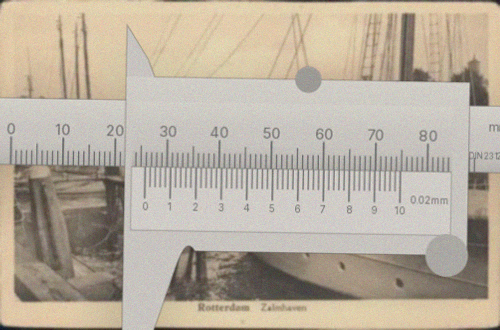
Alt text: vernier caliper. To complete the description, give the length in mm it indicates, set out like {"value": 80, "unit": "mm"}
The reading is {"value": 25.8, "unit": "mm"}
